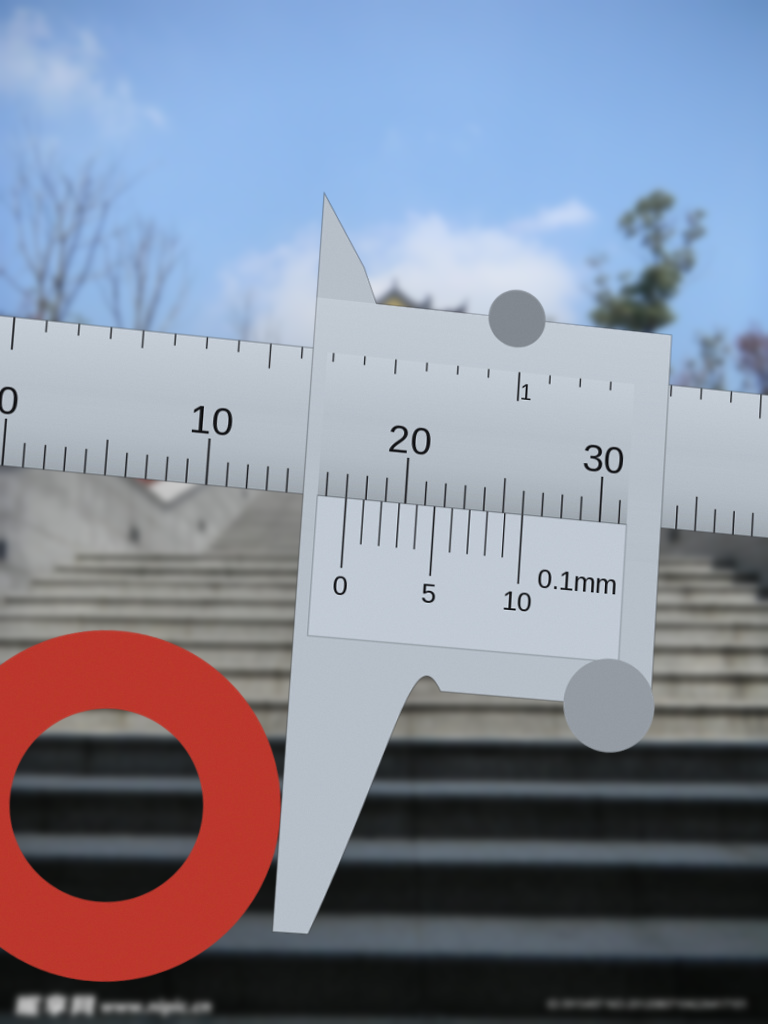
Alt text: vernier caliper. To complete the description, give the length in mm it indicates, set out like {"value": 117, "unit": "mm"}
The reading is {"value": 17.0, "unit": "mm"}
